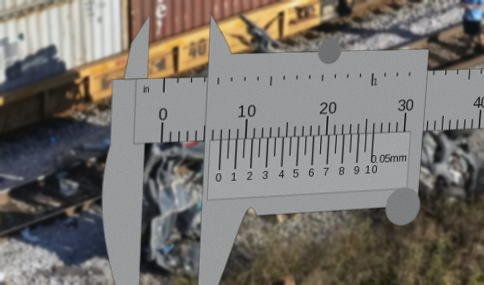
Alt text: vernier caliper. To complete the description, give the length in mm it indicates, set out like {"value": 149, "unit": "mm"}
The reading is {"value": 7.0, "unit": "mm"}
